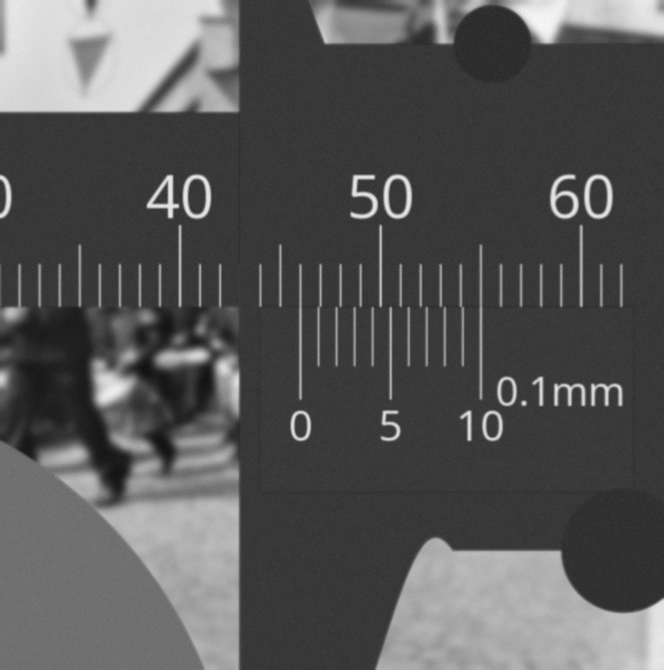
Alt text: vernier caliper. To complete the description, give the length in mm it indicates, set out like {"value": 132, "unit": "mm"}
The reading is {"value": 46.0, "unit": "mm"}
